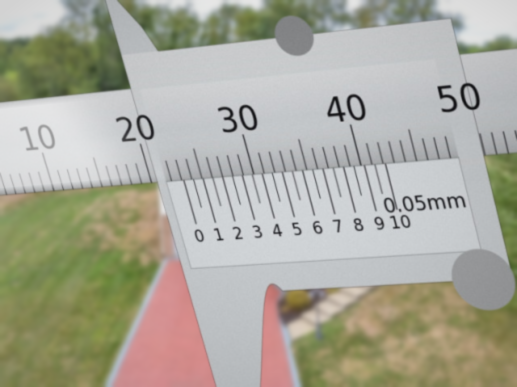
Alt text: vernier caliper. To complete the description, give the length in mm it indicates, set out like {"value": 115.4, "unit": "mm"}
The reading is {"value": 23.2, "unit": "mm"}
